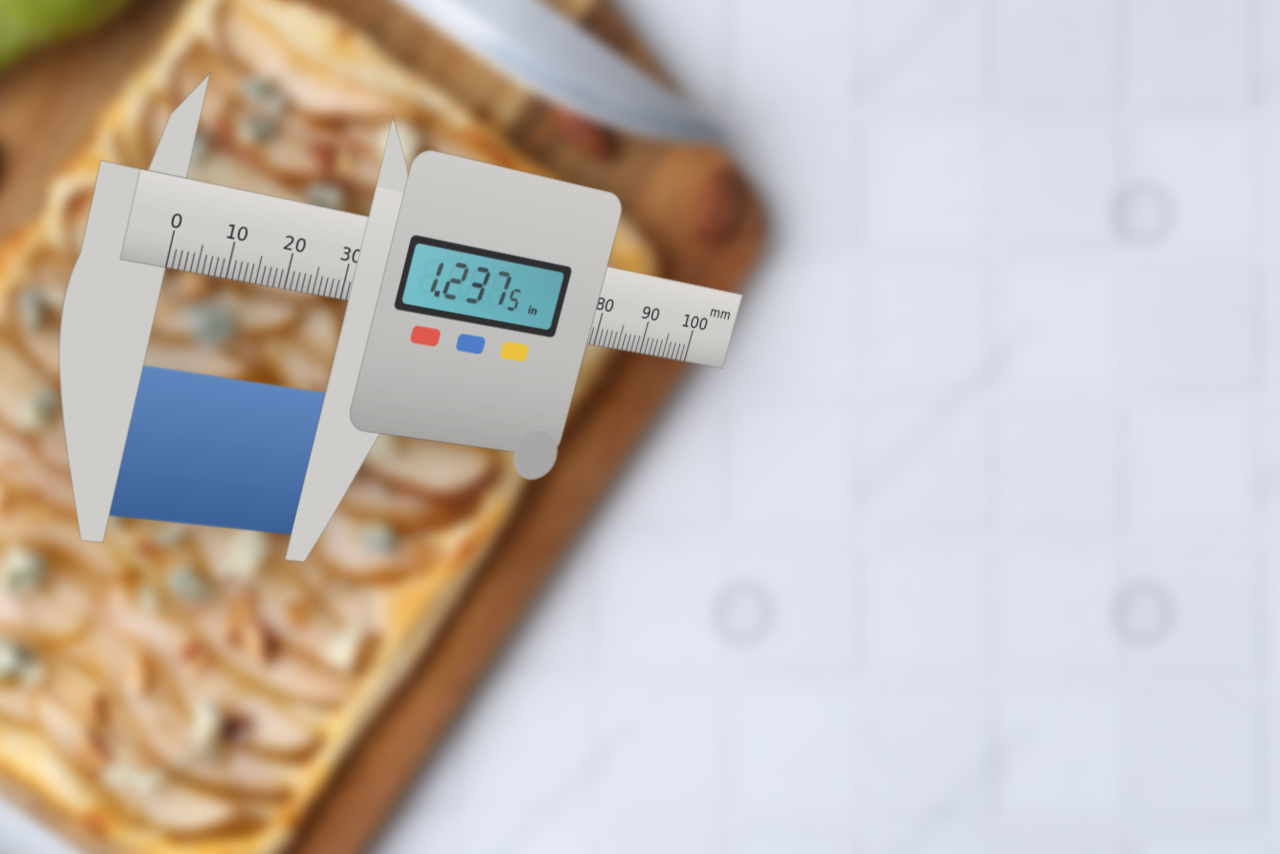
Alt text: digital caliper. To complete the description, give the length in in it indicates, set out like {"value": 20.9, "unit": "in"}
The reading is {"value": 1.2375, "unit": "in"}
